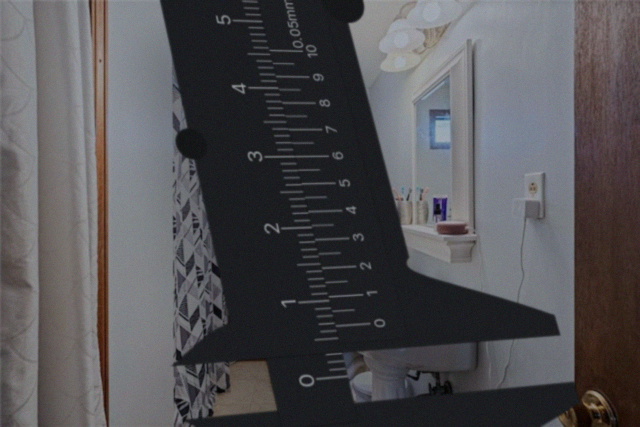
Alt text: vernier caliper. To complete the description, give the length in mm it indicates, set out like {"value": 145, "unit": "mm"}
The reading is {"value": 6.6, "unit": "mm"}
